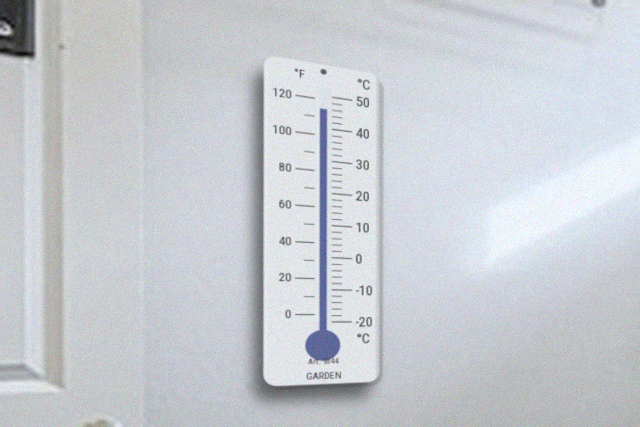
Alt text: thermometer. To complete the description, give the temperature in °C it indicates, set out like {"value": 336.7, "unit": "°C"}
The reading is {"value": 46, "unit": "°C"}
